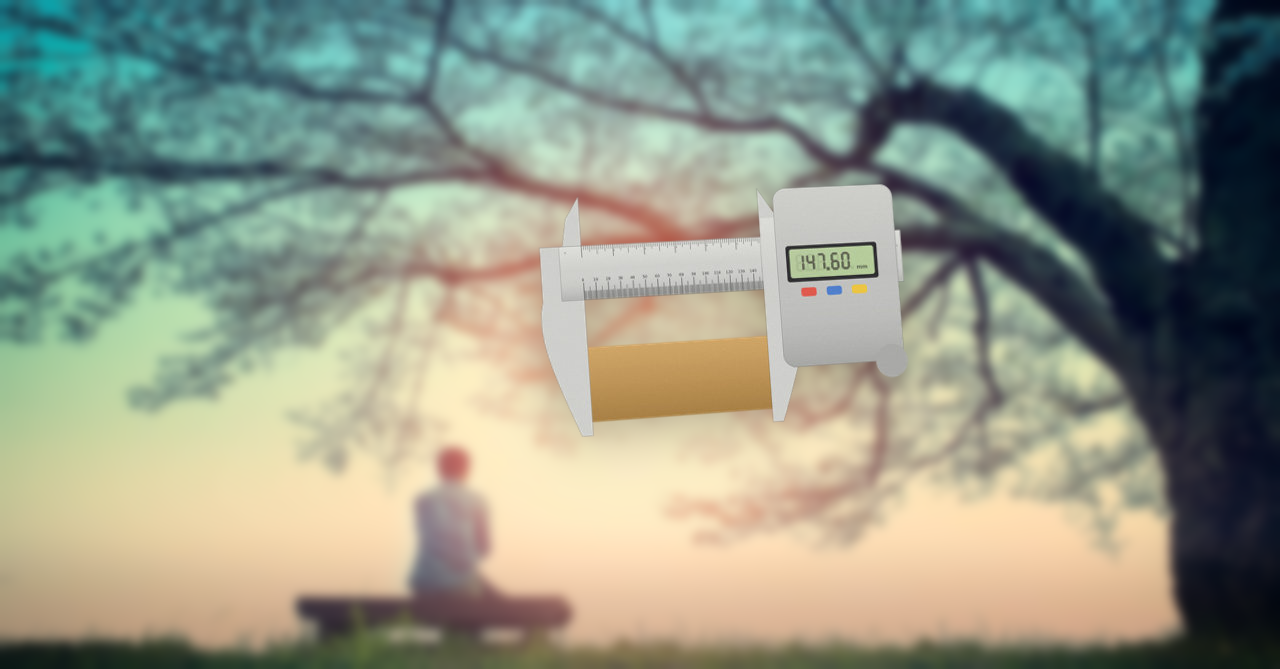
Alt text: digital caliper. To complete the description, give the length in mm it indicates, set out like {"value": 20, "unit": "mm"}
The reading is {"value": 147.60, "unit": "mm"}
